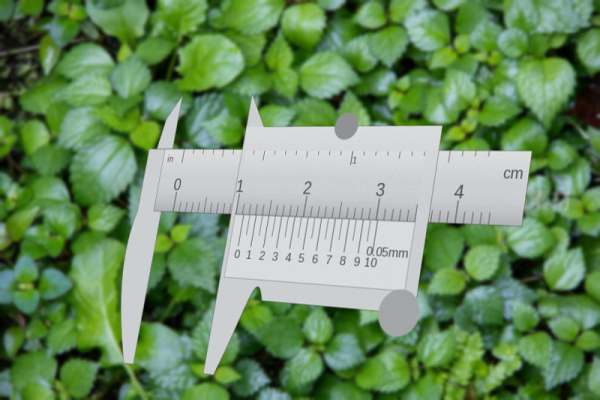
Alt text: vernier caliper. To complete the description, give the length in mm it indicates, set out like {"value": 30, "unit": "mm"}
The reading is {"value": 11.2, "unit": "mm"}
